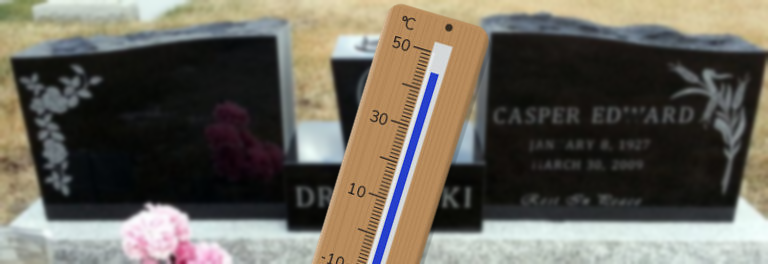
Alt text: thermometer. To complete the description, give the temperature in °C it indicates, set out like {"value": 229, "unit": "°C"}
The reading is {"value": 45, "unit": "°C"}
